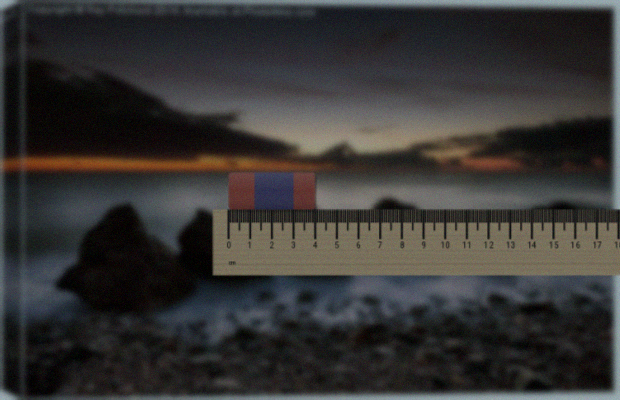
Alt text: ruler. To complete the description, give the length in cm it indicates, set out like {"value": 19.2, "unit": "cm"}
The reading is {"value": 4, "unit": "cm"}
